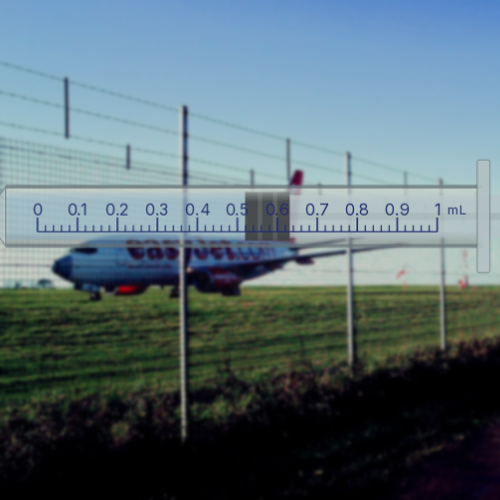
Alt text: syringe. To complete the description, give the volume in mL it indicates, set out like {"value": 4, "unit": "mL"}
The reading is {"value": 0.52, "unit": "mL"}
